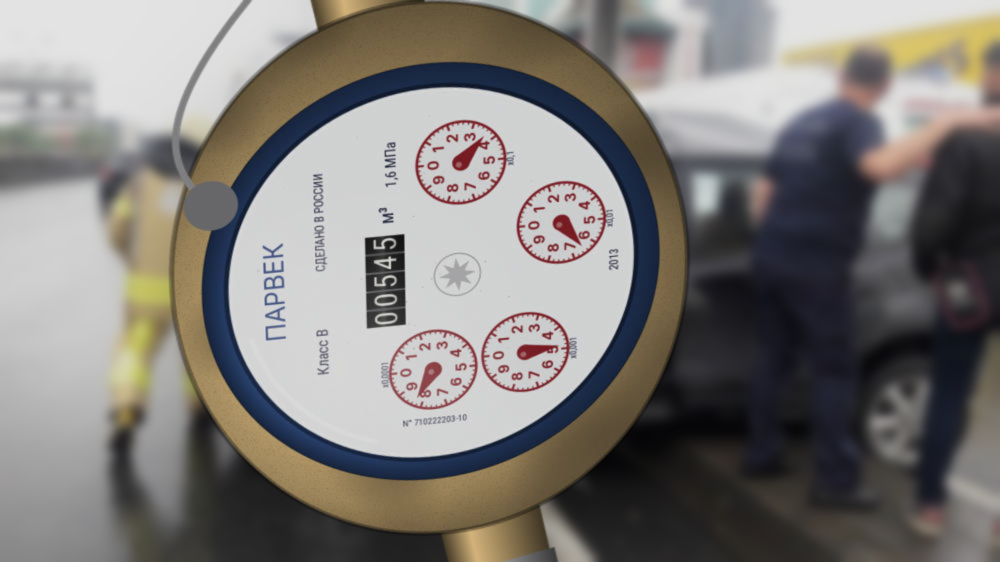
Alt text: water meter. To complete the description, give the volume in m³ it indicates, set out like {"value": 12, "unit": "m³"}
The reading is {"value": 545.3648, "unit": "m³"}
